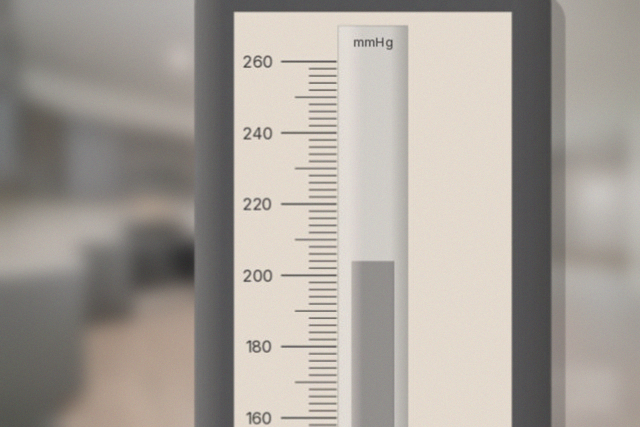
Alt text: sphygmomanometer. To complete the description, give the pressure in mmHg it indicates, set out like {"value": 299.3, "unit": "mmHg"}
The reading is {"value": 204, "unit": "mmHg"}
